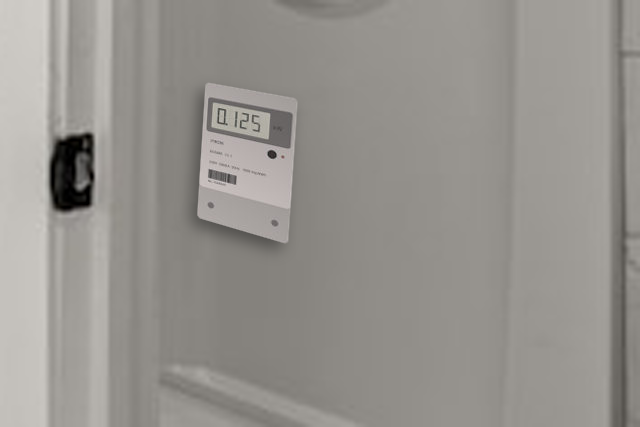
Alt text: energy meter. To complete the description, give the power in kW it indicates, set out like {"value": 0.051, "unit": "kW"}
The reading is {"value": 0.125, "unit": "kW"}
